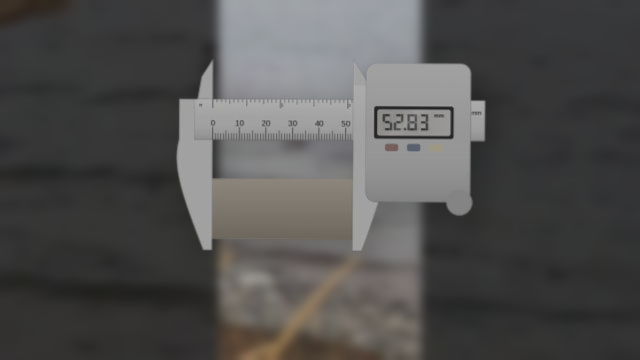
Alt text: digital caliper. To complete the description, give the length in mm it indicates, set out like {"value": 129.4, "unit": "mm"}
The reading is {"value": 52.83, "unit": "mm"}
